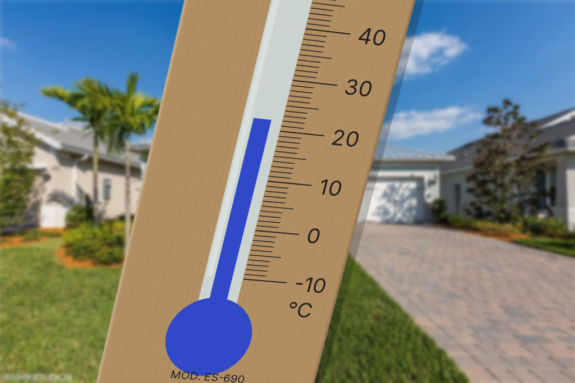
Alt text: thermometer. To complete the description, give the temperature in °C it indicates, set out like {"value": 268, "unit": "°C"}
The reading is {"value": 22, "unit": "°C"}
